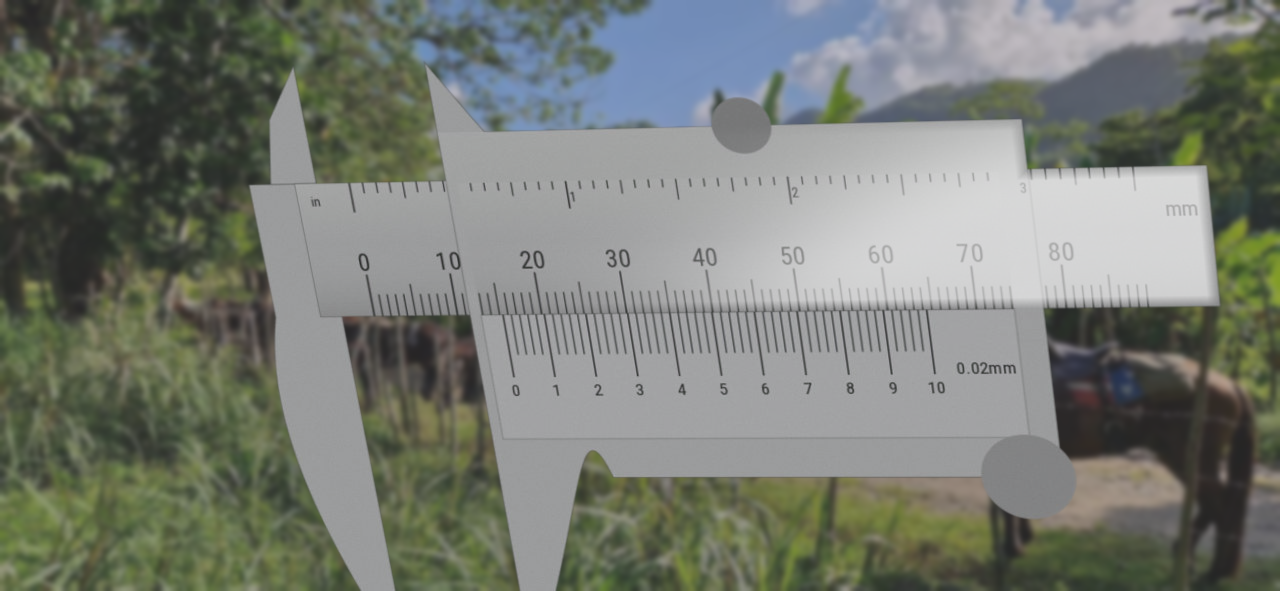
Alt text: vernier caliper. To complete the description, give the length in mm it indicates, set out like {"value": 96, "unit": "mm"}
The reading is {"value": 15.4, "unit": "mm"}
